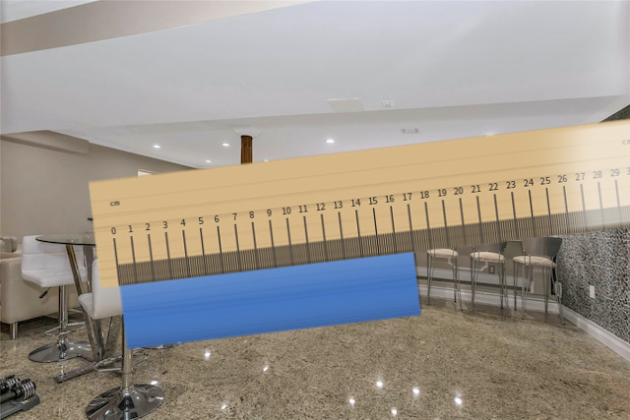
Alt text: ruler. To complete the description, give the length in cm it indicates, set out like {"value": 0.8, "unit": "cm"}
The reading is {"value": 17, "unit": "cm"}
